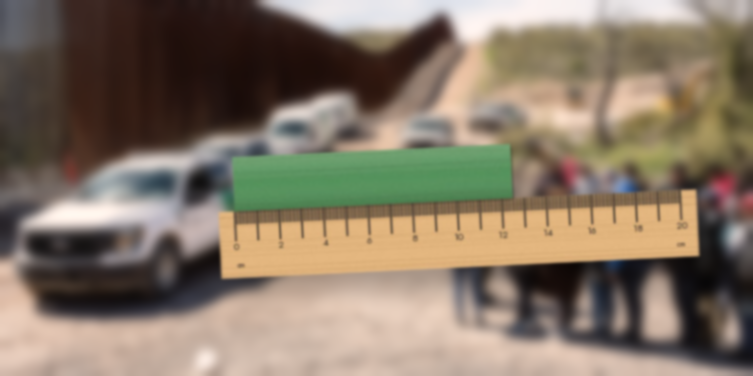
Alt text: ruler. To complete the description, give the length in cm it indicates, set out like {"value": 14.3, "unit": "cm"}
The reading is {"value": 12.5, "unit": "cm"}
